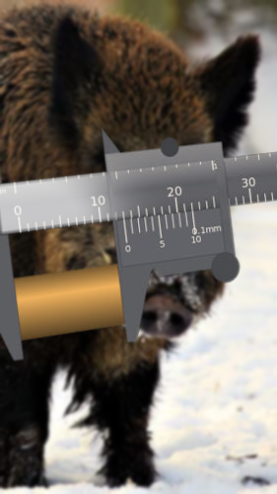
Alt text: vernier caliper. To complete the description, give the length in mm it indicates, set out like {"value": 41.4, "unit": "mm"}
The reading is {"value": 13.0, "unit": "mm"}
